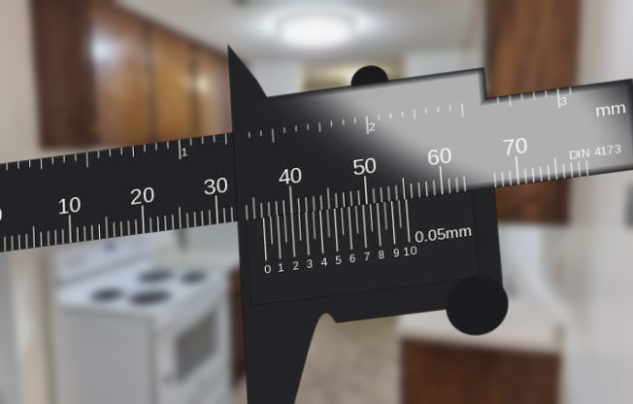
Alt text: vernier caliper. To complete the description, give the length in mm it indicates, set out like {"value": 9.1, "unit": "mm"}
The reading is {"value": 36.2, "unit": "mm"}
